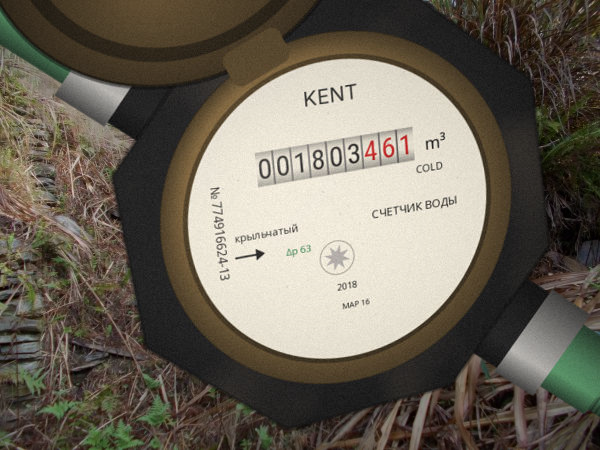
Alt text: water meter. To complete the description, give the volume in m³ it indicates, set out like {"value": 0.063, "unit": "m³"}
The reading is {"value": 1803.461, "unit": "m³"}
